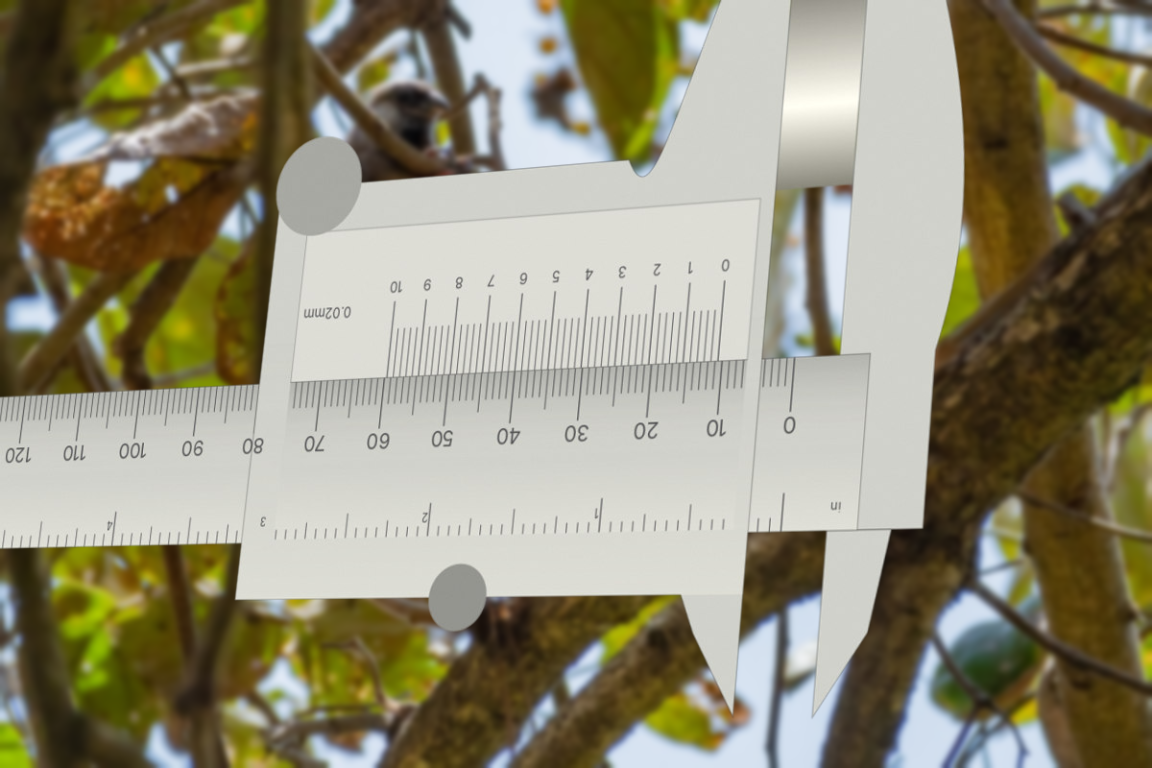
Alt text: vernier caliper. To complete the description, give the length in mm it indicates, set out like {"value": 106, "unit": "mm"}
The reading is {"value": 10.6, "unit": "mm"}
